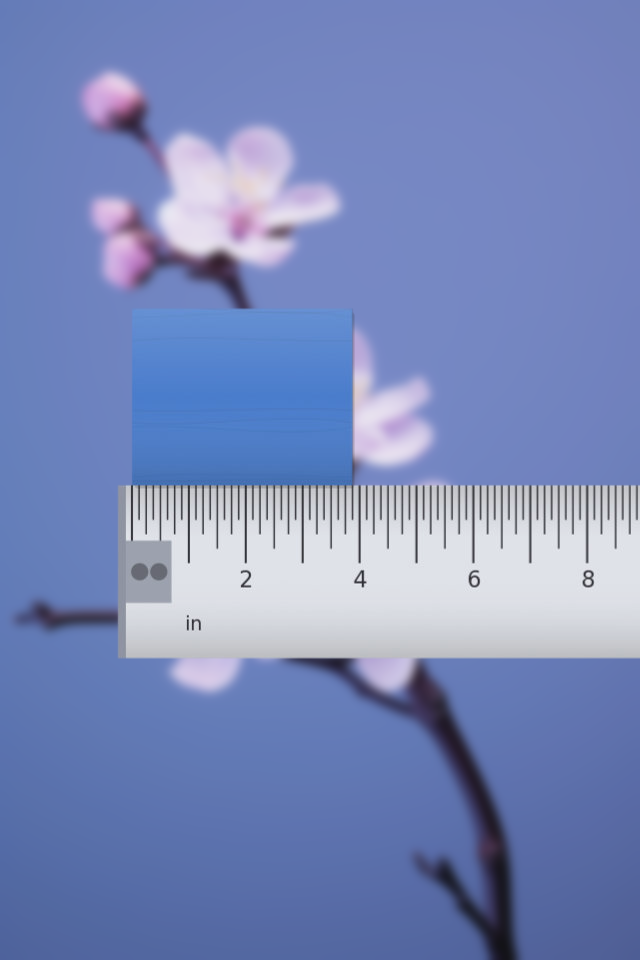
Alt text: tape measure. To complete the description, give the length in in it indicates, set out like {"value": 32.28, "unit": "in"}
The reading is {"value": 3.875, "unit": "in"}
